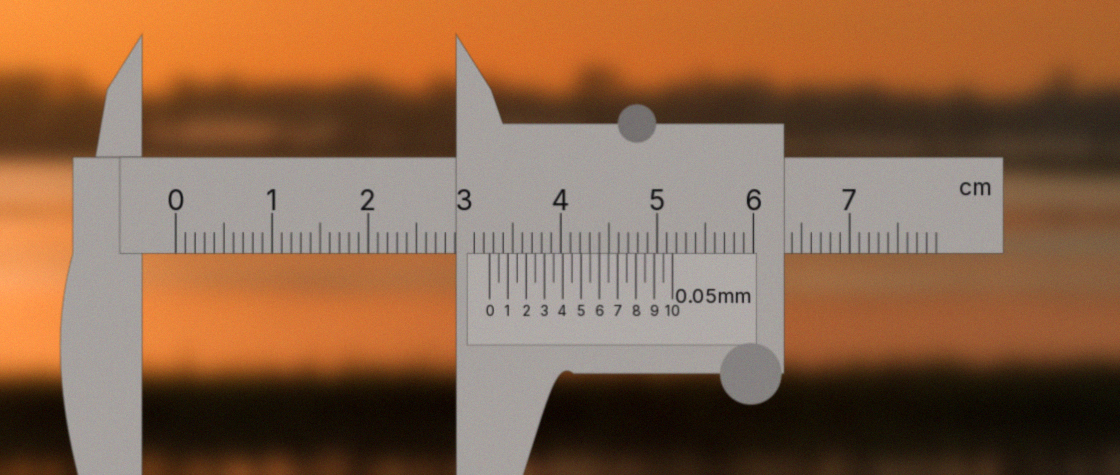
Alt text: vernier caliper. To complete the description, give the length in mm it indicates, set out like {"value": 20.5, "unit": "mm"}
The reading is {"value": 32.6, "unit": "mm"}
